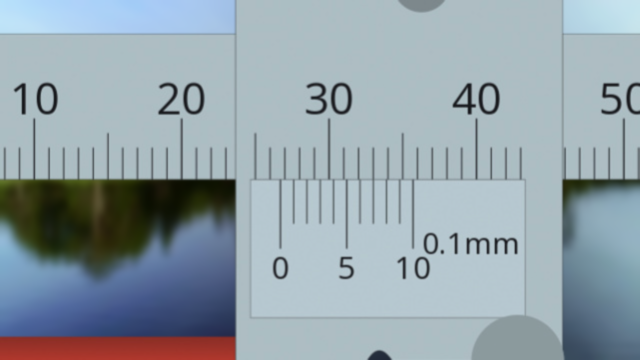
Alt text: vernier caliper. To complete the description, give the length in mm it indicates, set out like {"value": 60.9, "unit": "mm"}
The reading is {"value": 26.7, "unit": "mm"}
